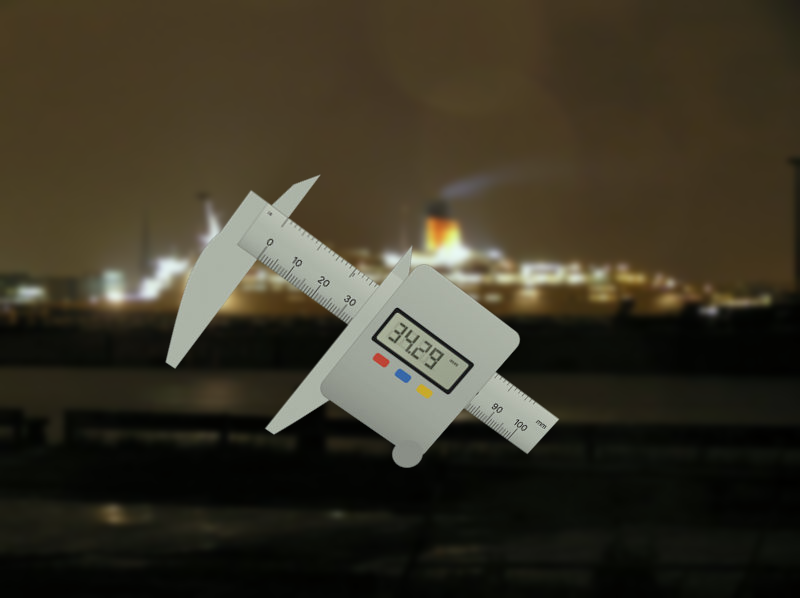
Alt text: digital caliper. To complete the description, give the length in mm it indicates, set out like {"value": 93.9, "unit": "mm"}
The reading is {"value": 34.29, "unit": "mm"}
